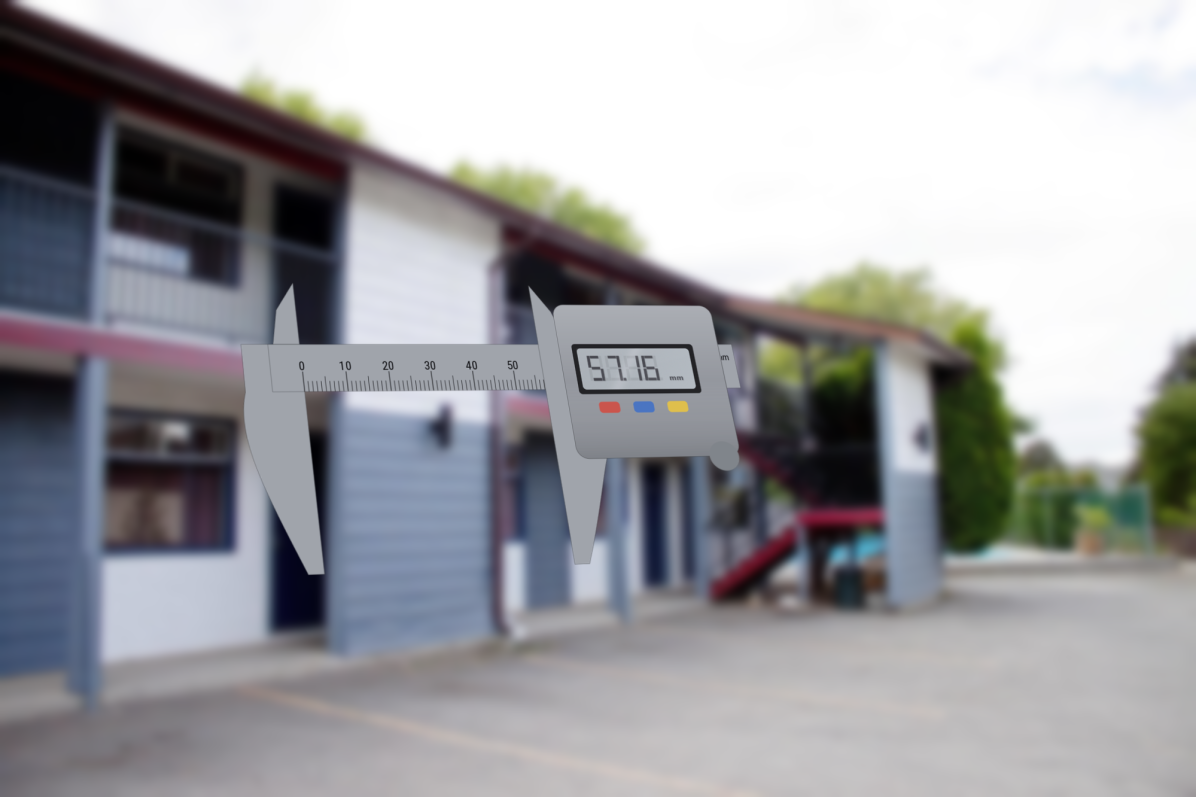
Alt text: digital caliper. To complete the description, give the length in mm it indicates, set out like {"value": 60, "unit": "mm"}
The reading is {"value": 57.16, "unit": "mm"}
